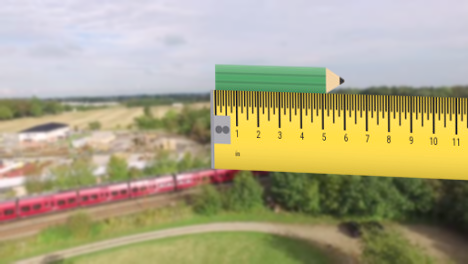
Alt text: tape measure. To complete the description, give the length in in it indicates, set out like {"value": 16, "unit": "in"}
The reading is {"value": 6, "unit": "in"}
